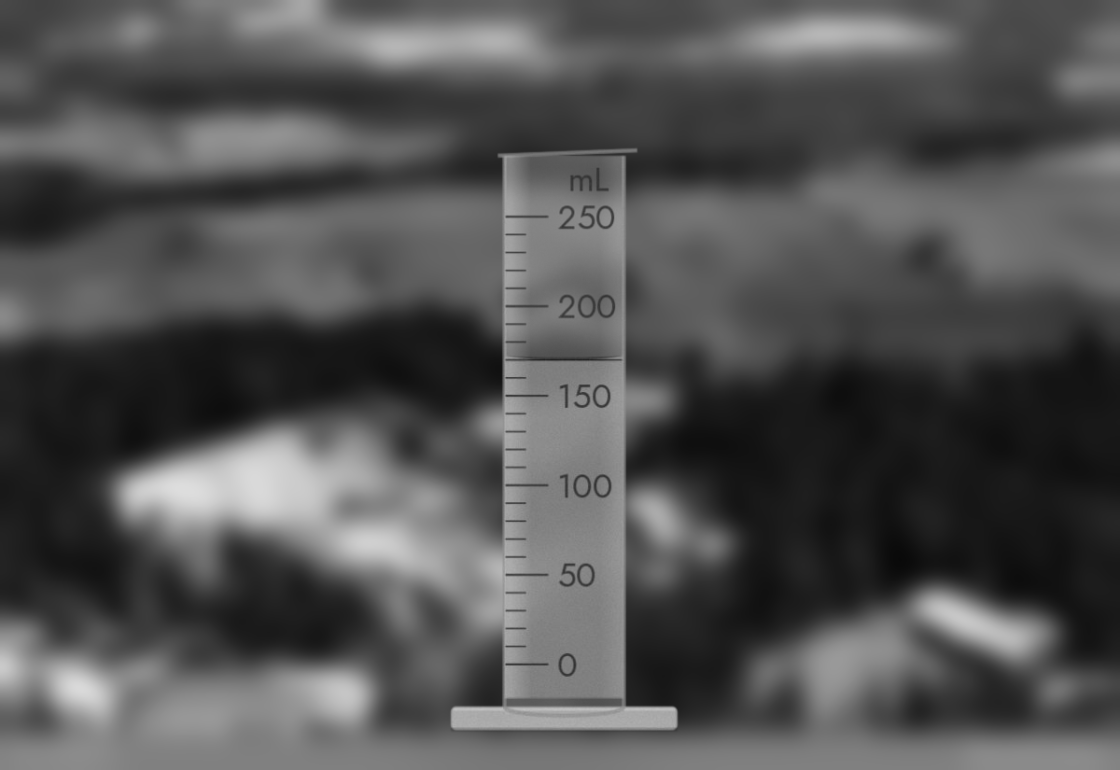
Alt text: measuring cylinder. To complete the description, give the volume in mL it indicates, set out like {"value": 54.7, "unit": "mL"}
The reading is {"value": 170, "unit": "mL"}
